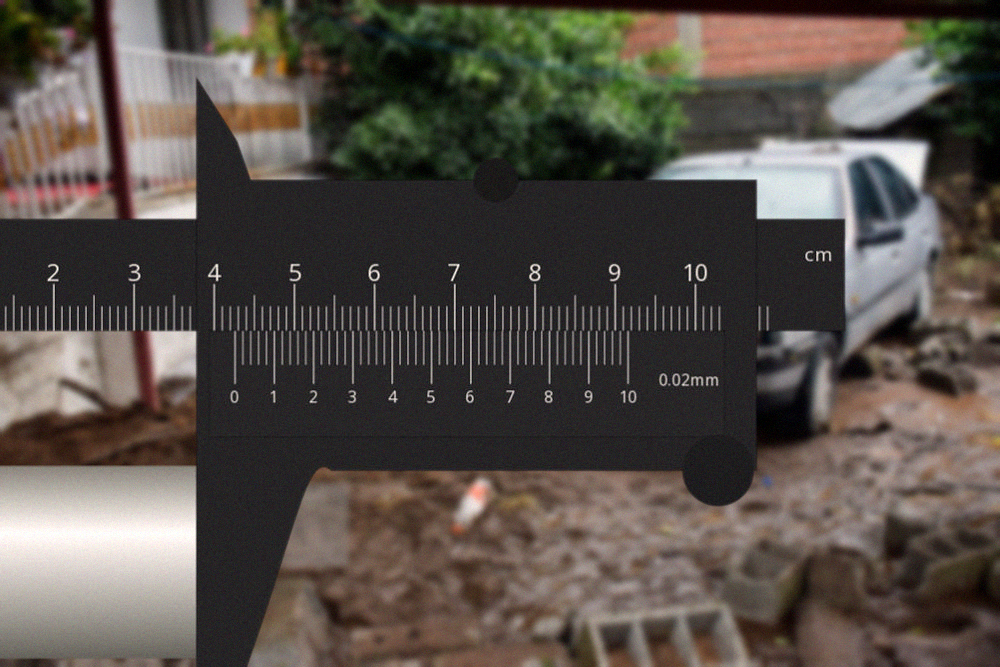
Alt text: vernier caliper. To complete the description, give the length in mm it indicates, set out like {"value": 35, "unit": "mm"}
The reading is {"value": 42.6, "unit": "mm"}
